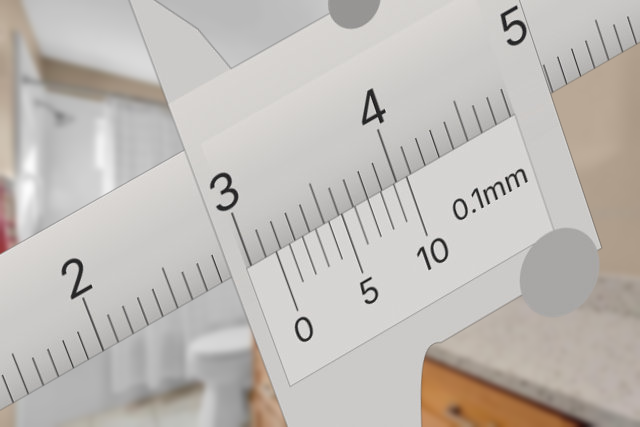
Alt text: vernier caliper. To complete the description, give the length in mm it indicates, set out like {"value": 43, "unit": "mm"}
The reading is {"value": 31.7, "unit": "mm"}
